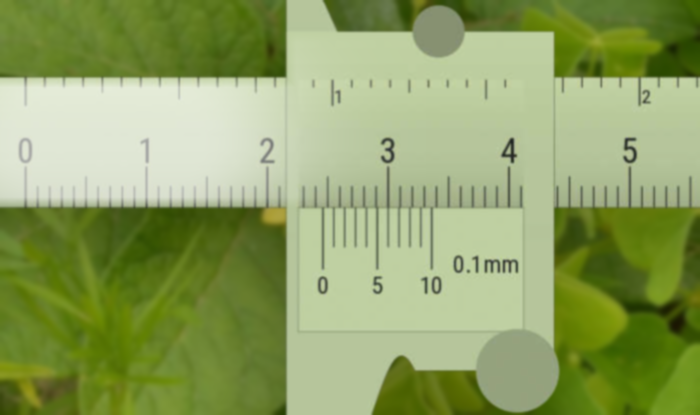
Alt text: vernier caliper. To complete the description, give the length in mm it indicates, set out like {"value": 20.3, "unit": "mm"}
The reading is {"value": 24.6, "unit": "mm"}
